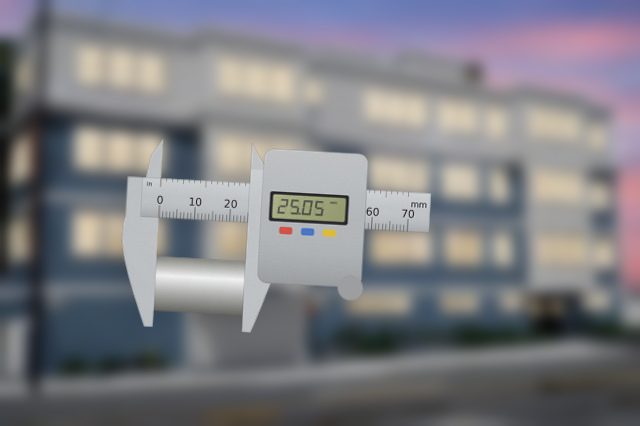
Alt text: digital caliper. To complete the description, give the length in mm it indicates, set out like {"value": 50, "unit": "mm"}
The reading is {"value": 25.05, "unit": "mm"}
